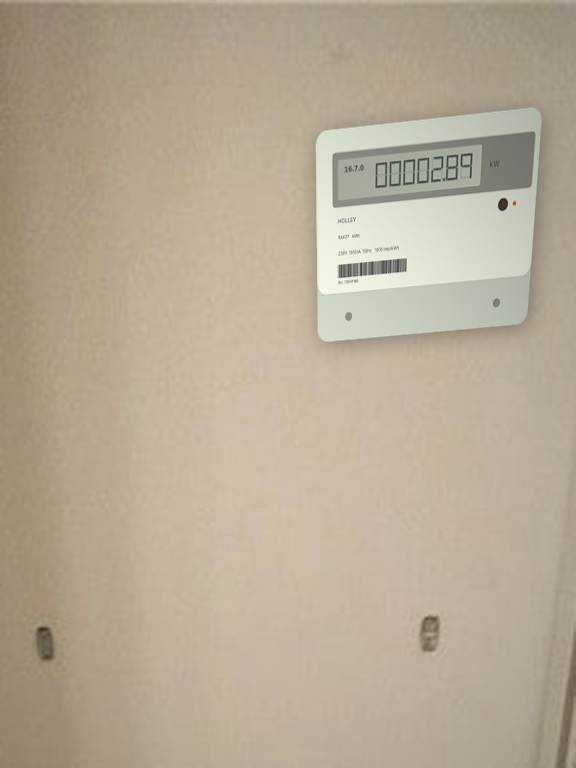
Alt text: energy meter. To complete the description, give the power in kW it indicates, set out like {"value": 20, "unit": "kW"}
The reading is {"value": 2.89, "unit": "kW"}
